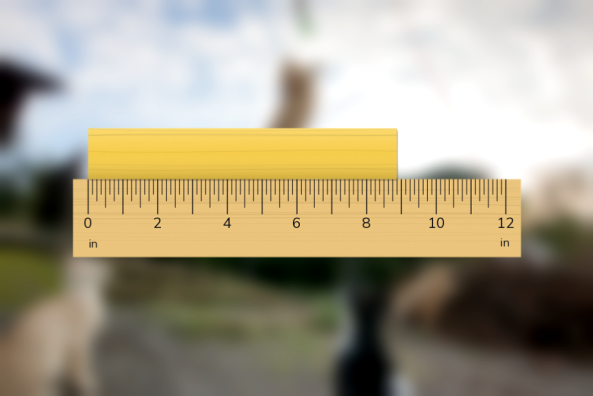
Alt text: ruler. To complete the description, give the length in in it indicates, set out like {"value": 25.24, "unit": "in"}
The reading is {"value": 8.875, "unit": "in"}
